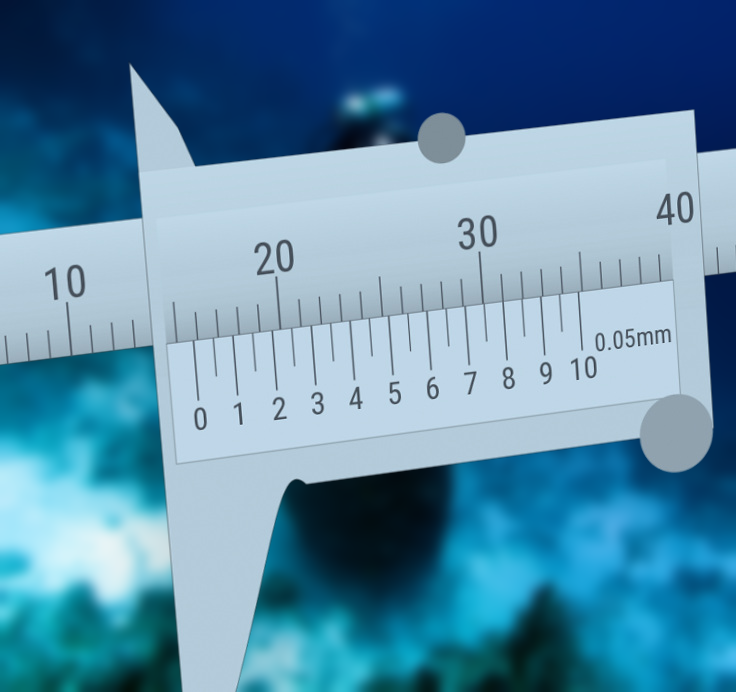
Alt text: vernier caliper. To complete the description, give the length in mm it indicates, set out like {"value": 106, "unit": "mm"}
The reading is {"value": 15.8, "unit": "mm"}
